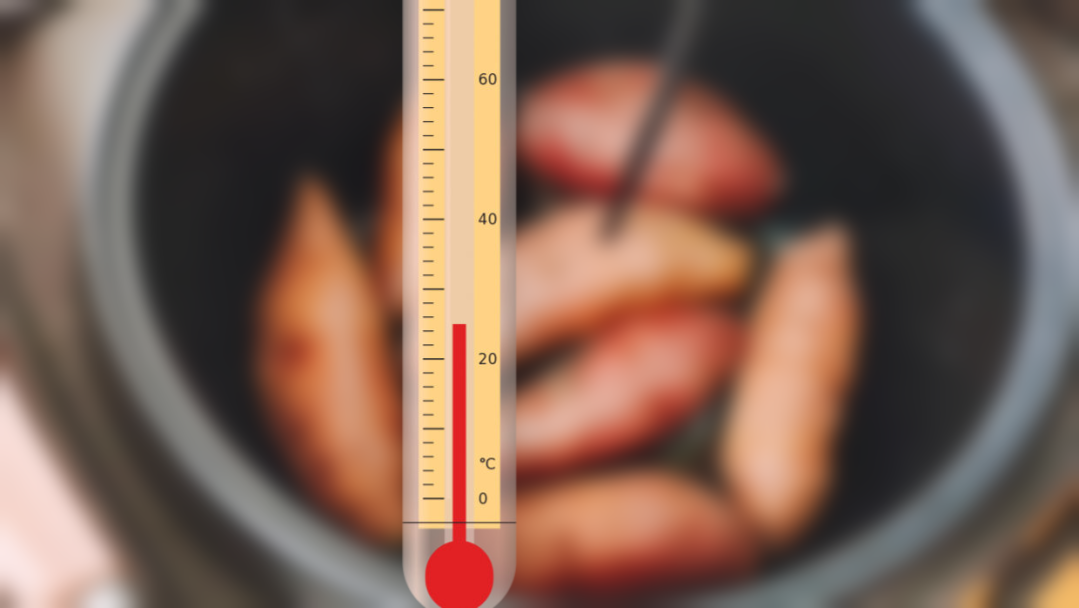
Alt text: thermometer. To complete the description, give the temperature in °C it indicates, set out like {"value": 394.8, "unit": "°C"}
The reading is {"value": 25, "unit": "°C"}
